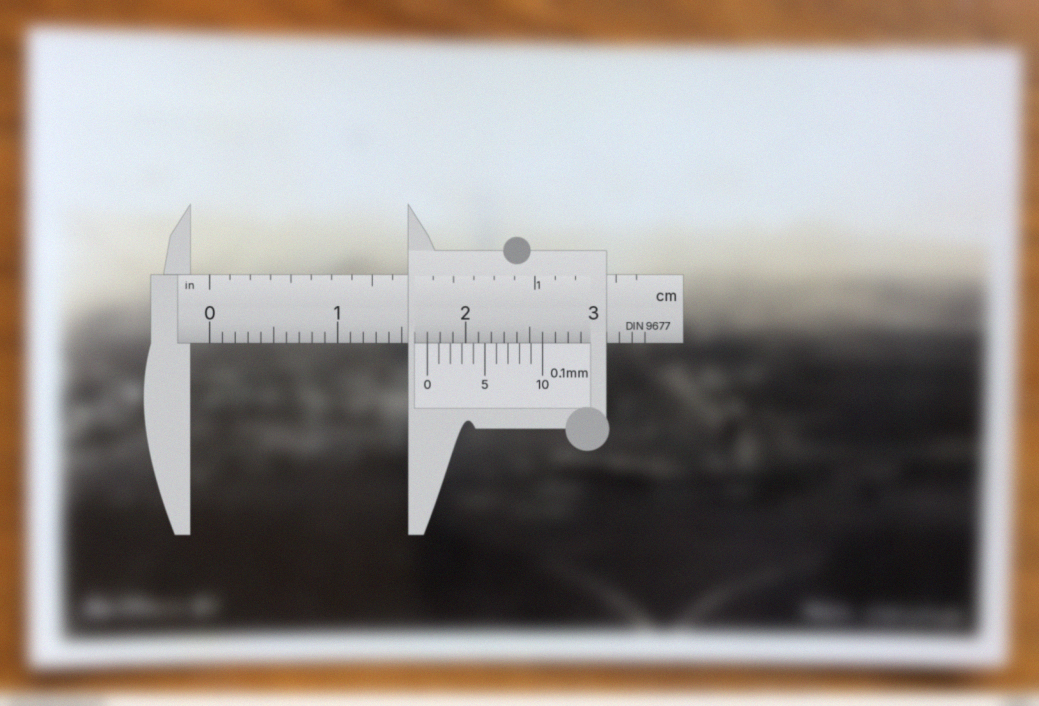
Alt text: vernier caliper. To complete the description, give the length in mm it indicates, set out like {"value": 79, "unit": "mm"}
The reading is {"value": 17.0, "unit": "mm"}
